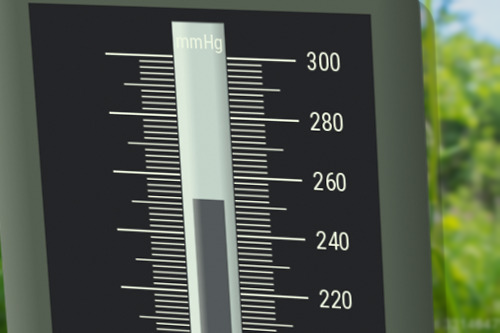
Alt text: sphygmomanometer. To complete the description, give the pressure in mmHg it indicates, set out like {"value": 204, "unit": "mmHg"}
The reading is {"value": 252, "unit": "mmHg"}
